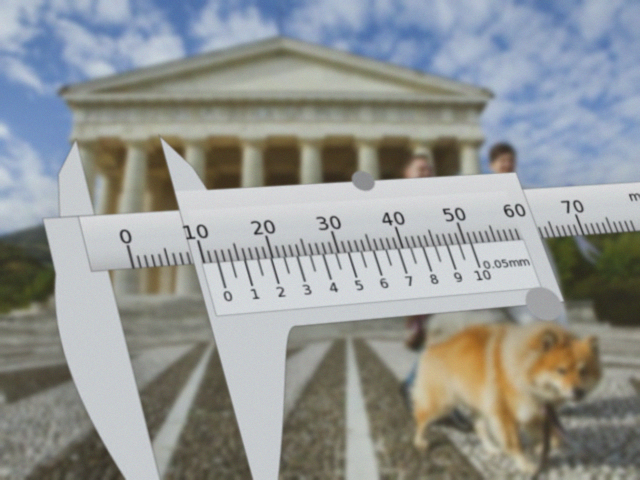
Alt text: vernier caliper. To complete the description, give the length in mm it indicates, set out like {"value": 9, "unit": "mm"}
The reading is {"value": 12.0, "unit": "mm"}
